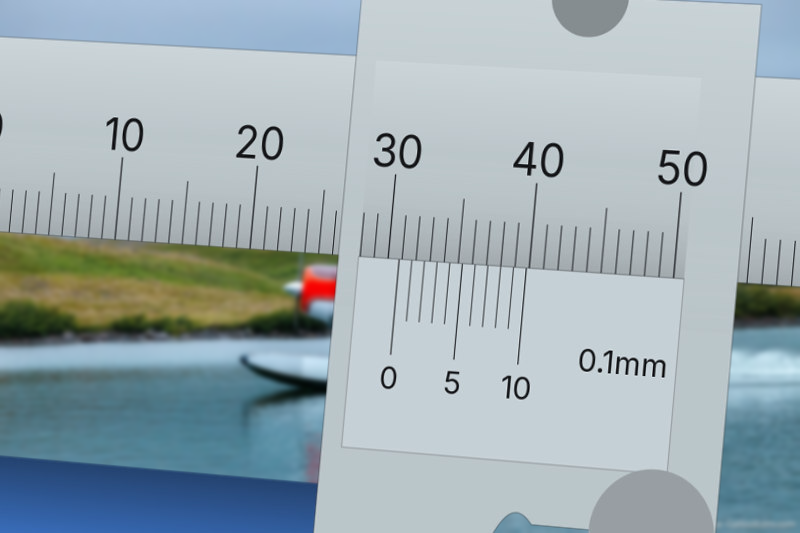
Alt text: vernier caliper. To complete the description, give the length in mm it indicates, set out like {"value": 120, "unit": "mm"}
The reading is {"value": 30.8, "unit": "mm"}
